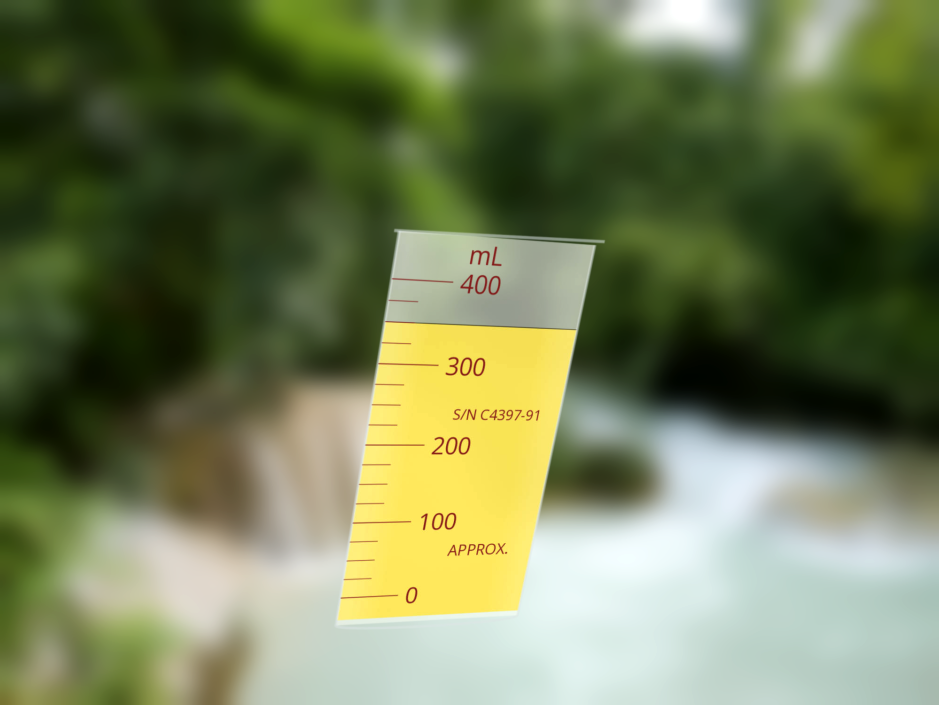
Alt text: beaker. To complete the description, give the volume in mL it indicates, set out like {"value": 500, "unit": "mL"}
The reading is {"value": 350, "unit": "mL"}
